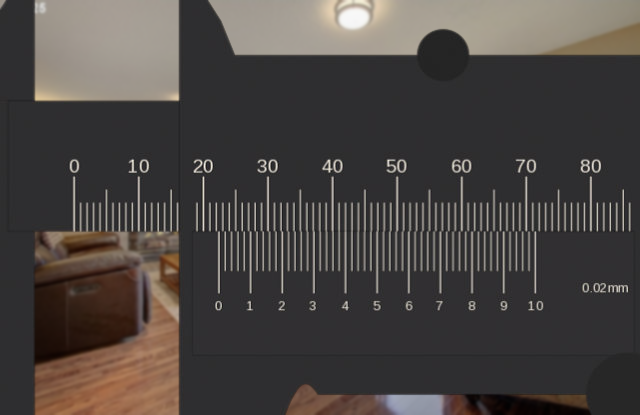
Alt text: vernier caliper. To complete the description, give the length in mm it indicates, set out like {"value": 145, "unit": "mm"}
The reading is {"value": 22.4, "unit": "mm"}
